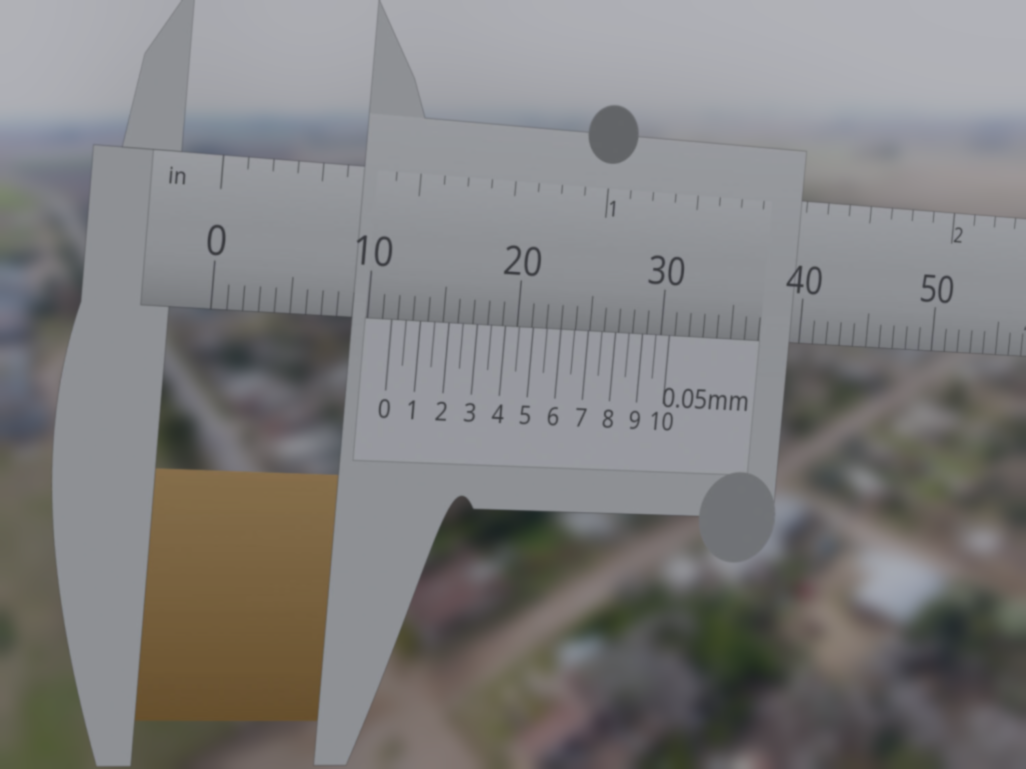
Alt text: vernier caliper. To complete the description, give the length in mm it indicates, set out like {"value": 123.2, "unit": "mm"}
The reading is {"value": 11.6, "unit": "mm"}
